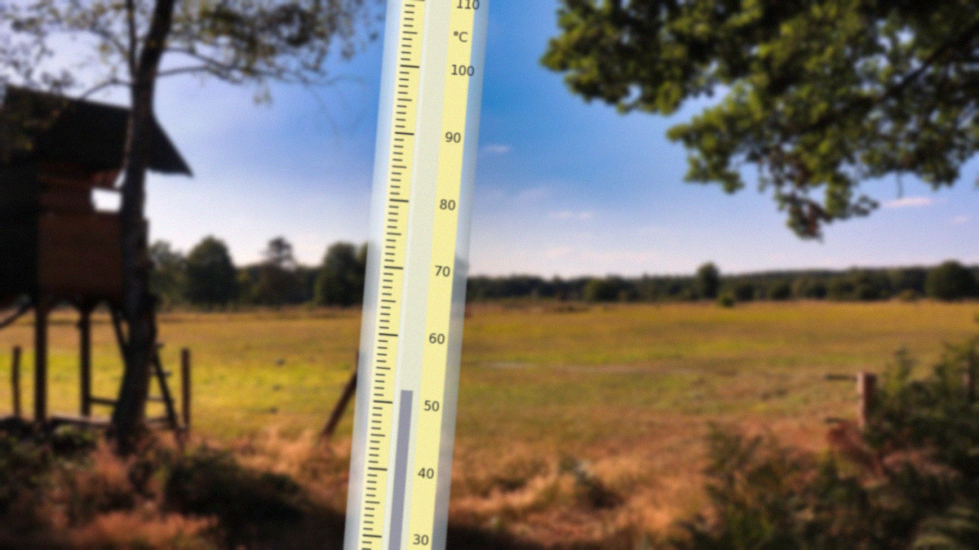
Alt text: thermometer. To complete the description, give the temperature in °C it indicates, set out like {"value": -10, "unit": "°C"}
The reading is {"value": 52, "unit": "°C"}
